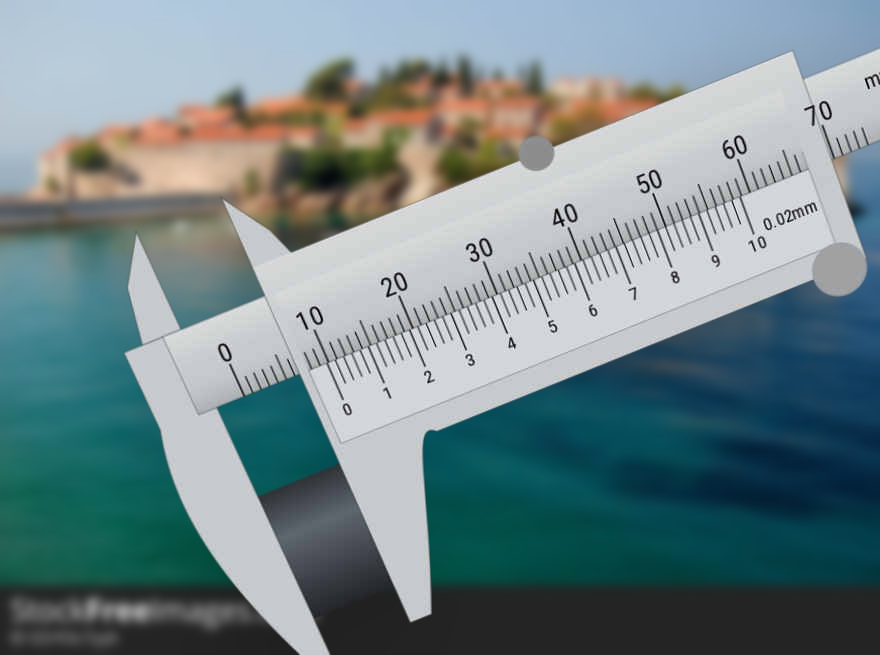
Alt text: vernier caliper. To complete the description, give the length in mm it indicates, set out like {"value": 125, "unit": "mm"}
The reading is {"value": 9.8, "unit": "mm"}
